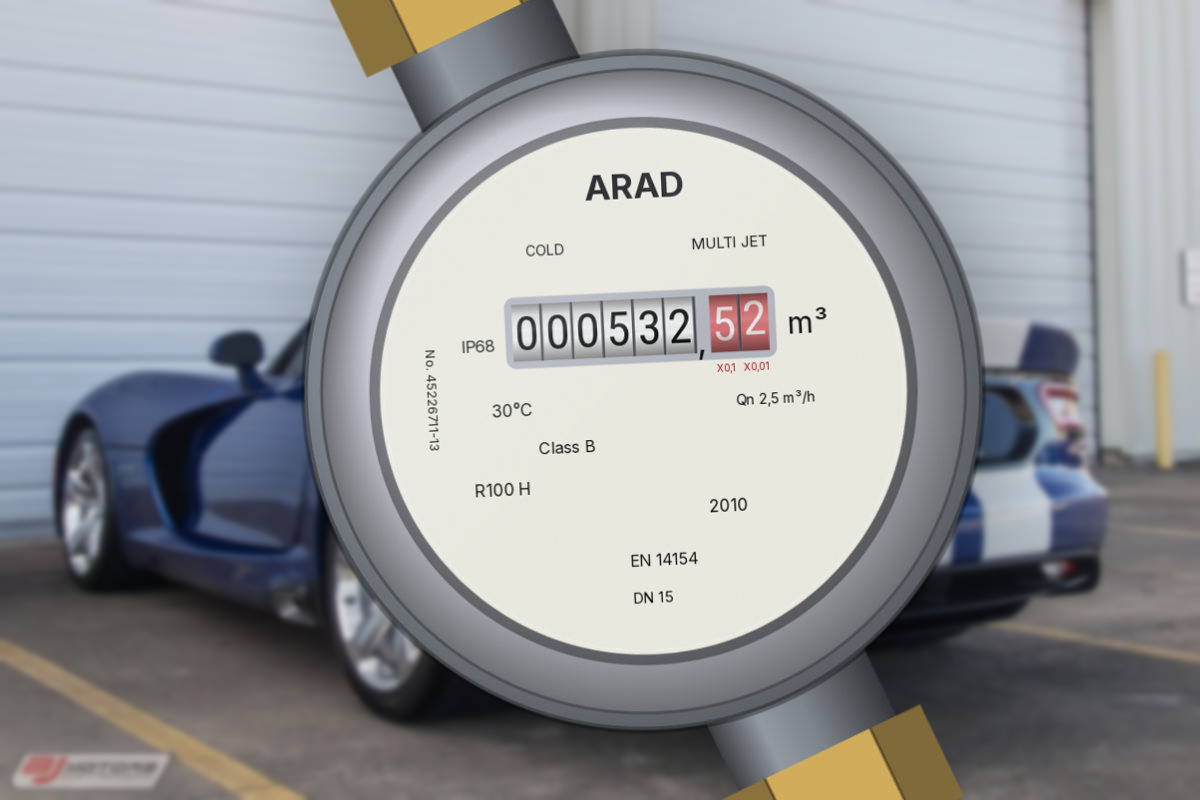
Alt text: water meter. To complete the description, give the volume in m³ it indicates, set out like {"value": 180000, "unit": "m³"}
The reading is {"value": 532.52, "unit": "m³"}
